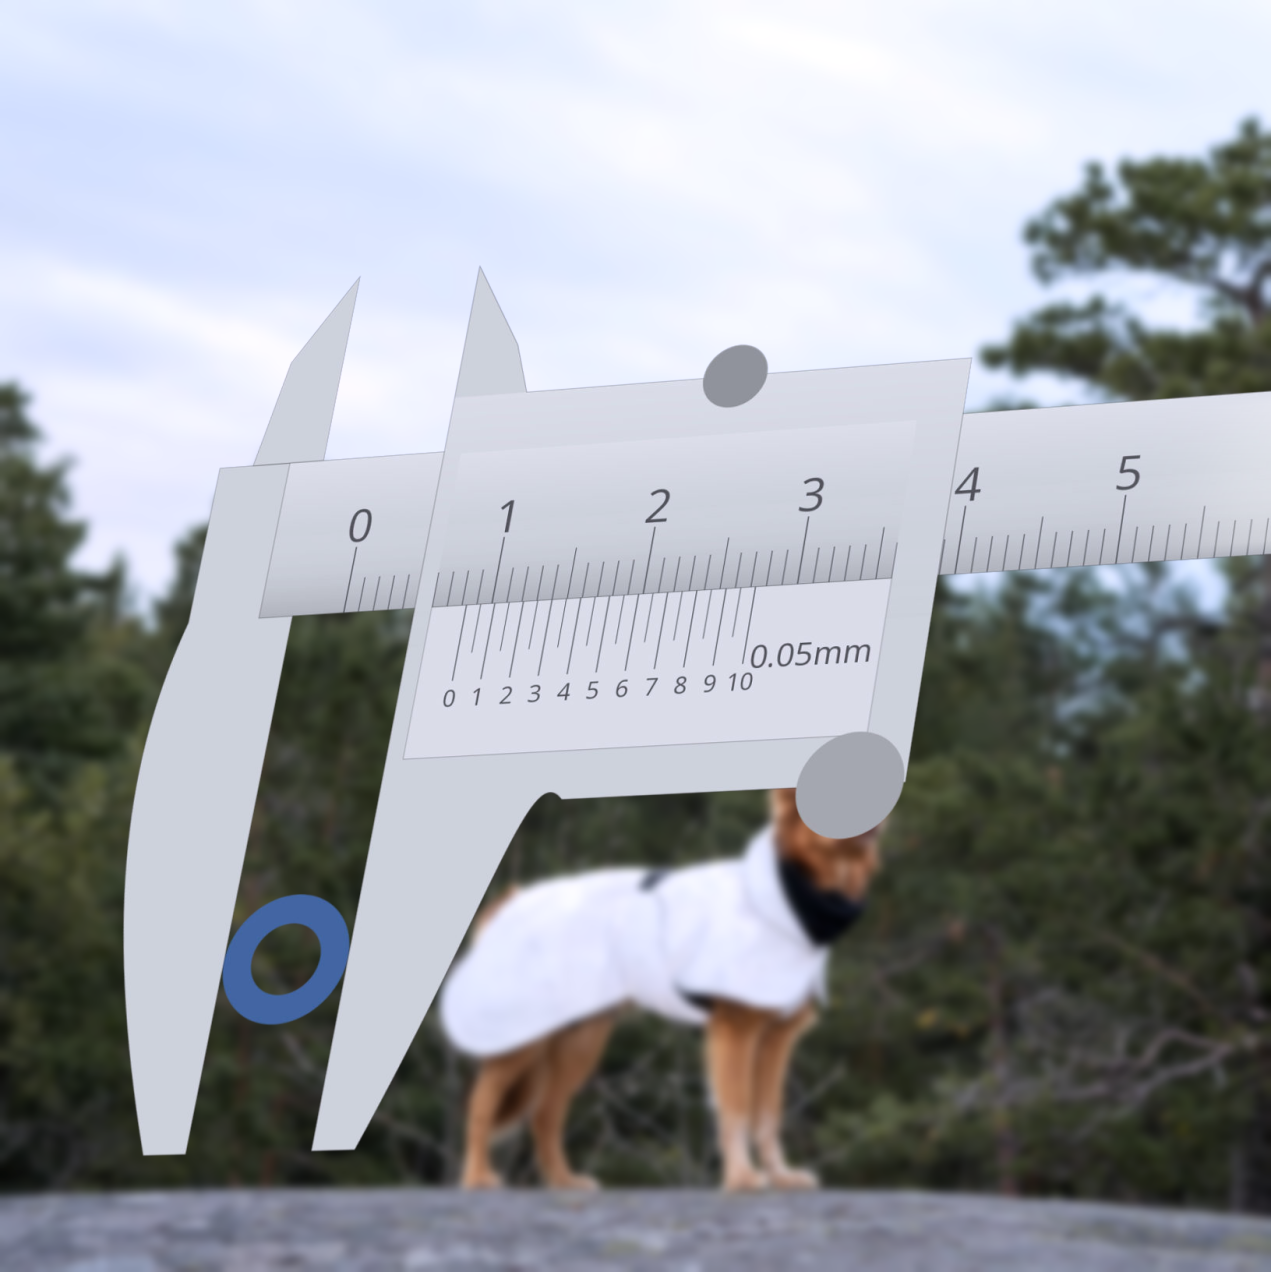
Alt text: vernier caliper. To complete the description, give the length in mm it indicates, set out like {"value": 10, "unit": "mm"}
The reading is {"value": 8.3, "unit": "mm"}
